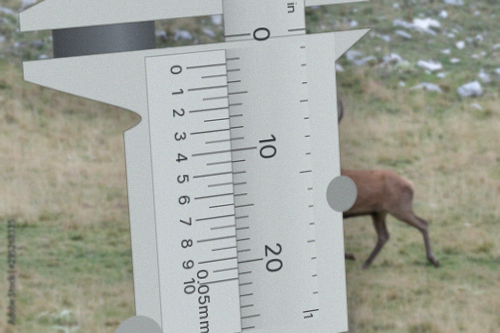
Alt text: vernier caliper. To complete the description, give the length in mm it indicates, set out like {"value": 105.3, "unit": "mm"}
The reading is {"value": 2.4, "unit": "mm"}
